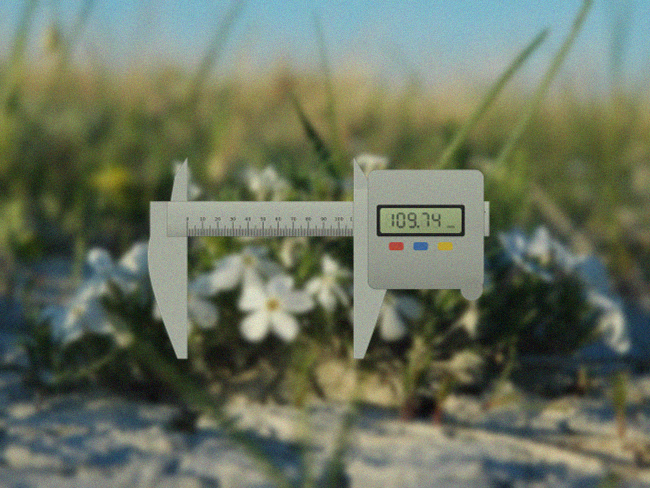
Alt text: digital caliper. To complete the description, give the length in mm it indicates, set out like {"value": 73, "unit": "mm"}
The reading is {"value": 109.74, "unit": "mm"}
